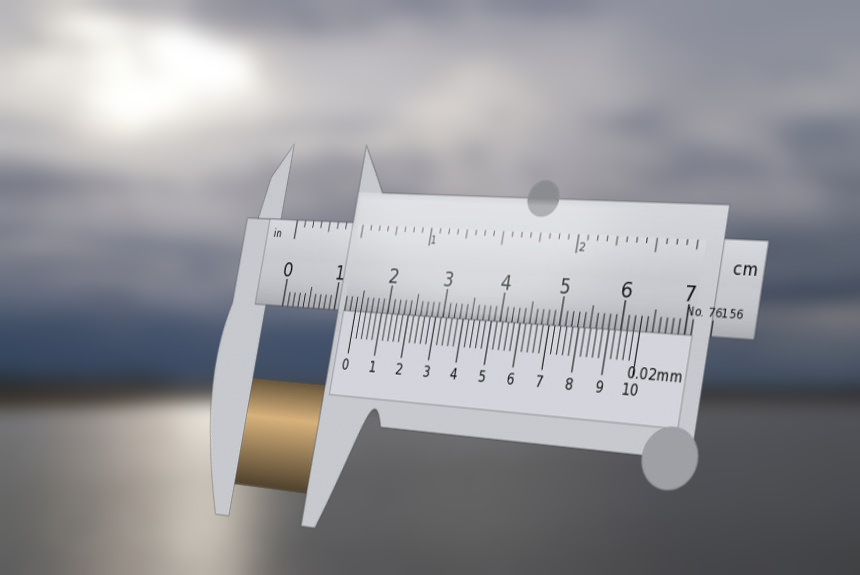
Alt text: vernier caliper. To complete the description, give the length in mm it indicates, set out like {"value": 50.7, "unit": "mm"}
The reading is {"value": 14.0, "unit": "mm"}
